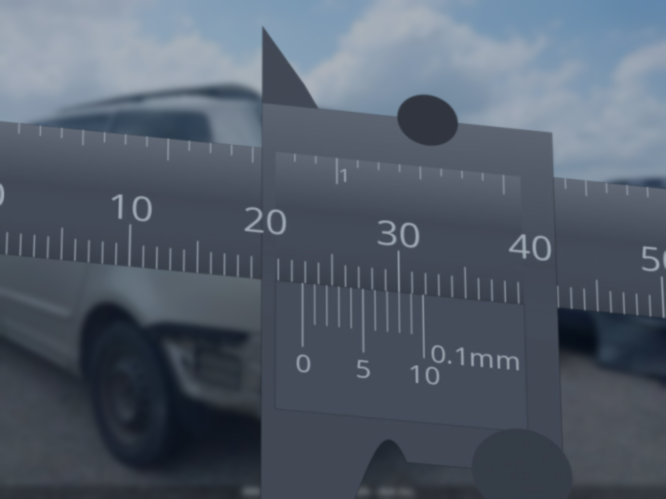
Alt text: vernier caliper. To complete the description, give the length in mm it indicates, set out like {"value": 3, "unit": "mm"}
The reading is {"value": 22.8, "unit": "mm"}
